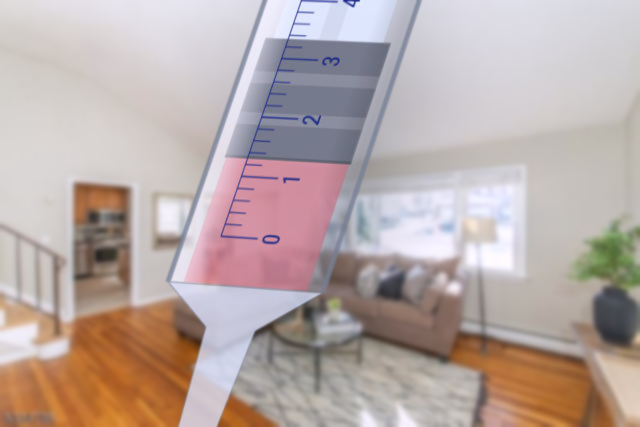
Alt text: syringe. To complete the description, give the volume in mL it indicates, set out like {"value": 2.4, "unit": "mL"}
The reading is {"value": 1.3, "unit": "mL"}
